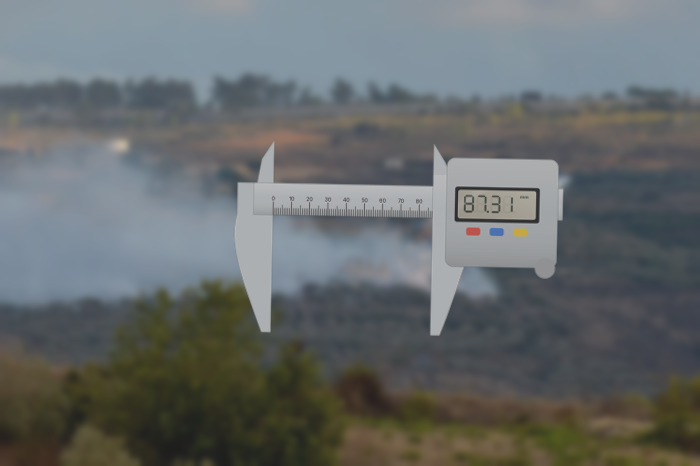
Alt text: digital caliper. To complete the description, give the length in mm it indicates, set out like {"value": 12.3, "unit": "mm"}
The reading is {"value": 87.31, "unit": "mm"}
